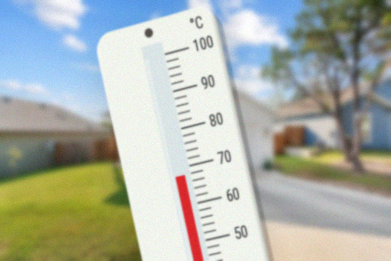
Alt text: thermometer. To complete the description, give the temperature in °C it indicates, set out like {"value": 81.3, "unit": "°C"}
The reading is {"value": 68, "unit": "°C"}
